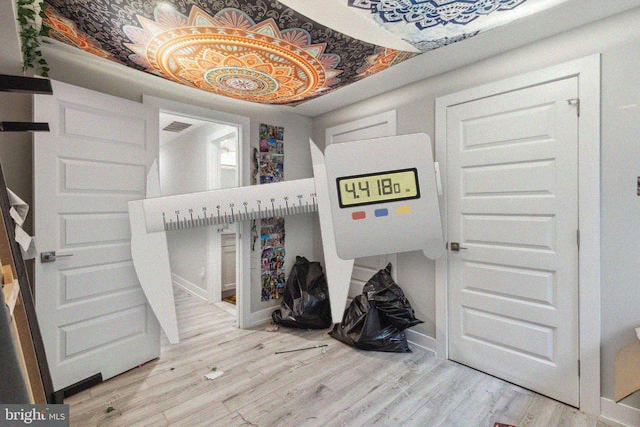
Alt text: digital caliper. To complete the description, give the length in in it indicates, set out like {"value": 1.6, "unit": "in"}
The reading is {"value": 4.4180, "unit": "in"}
